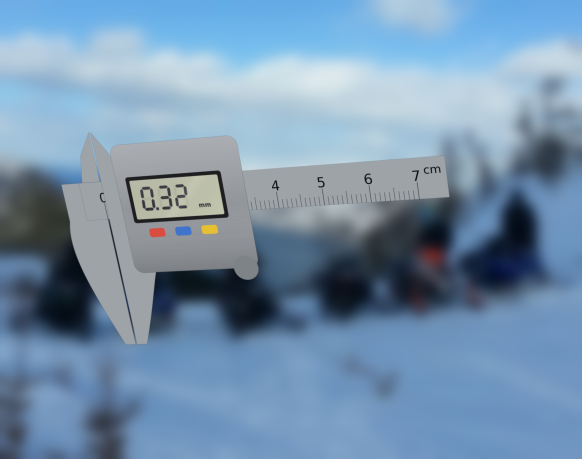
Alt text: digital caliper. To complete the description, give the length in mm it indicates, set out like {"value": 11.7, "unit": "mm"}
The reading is {"value": 0.32, "unit": "mm"}
